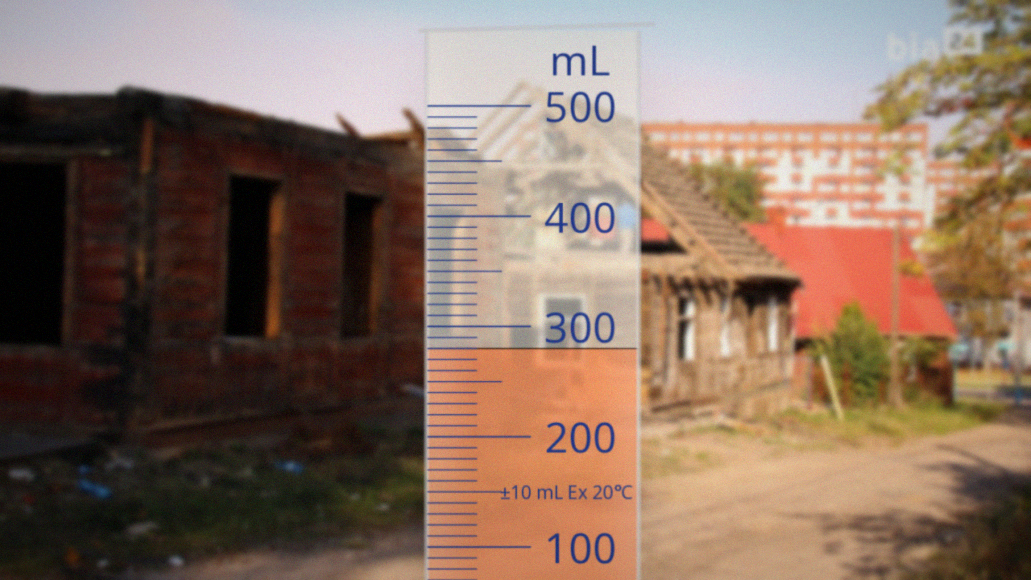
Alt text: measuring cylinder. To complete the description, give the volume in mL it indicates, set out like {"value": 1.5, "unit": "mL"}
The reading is {"value": 280, "unit": "mL"}
